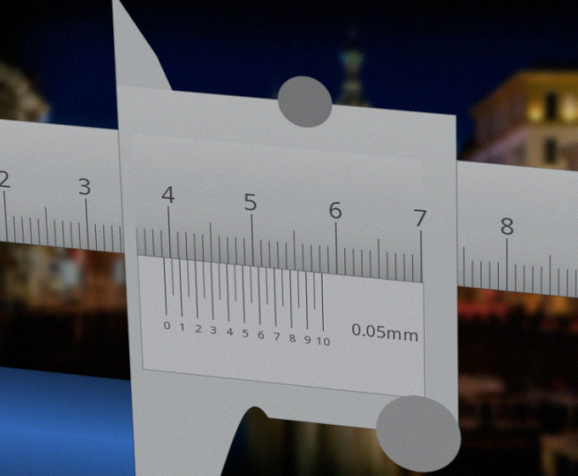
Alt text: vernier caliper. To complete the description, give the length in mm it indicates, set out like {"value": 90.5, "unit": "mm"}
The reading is {"value": 39.2, "unit": "mm"}
